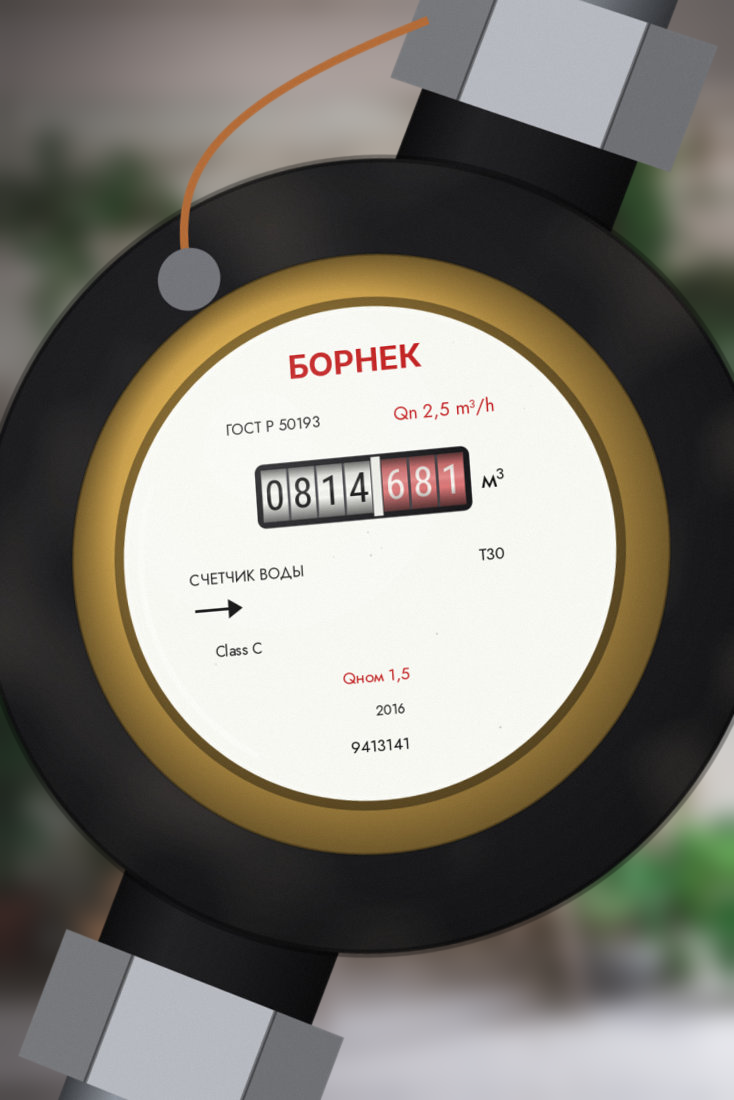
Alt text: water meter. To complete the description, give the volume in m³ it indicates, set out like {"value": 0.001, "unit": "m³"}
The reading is {"value": 814.681, "unit": "m³"}
